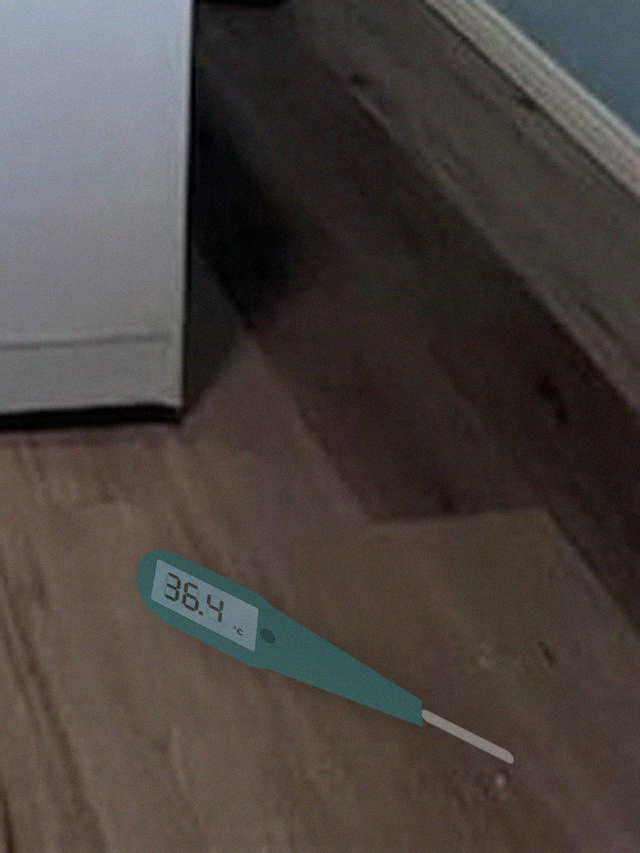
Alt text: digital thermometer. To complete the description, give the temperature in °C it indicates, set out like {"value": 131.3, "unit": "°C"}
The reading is {"value": 36.4, "unit": "°C"}
